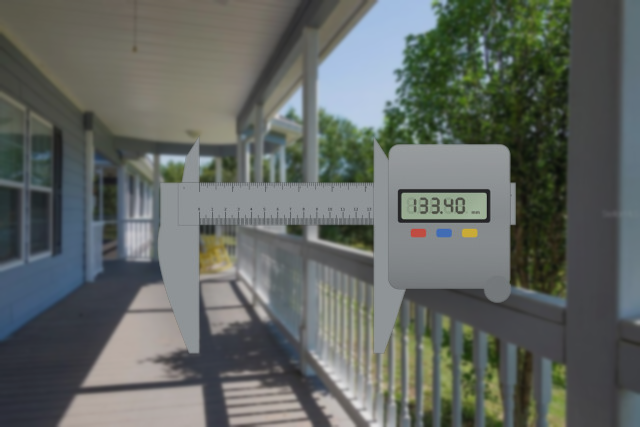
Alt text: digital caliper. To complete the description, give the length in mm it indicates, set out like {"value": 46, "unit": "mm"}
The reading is {"value": 133.40, "unit": "mm"}
